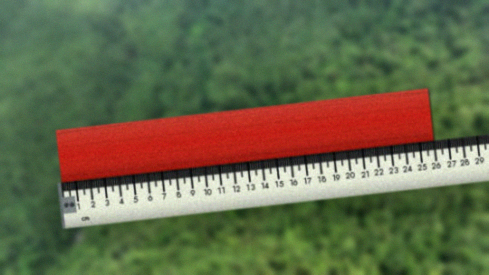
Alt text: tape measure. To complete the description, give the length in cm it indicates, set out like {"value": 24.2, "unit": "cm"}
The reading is {"value": 26, "unit": "cm"}
